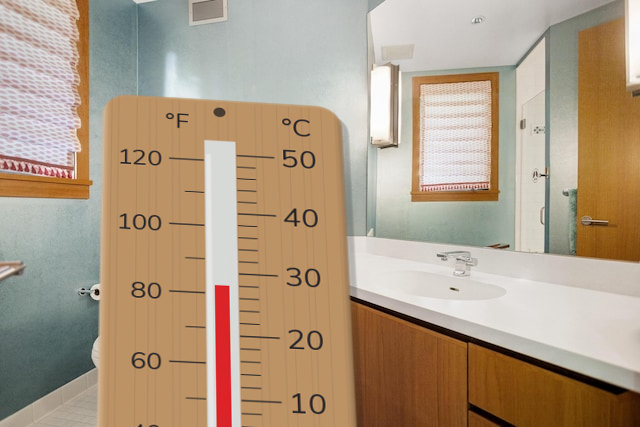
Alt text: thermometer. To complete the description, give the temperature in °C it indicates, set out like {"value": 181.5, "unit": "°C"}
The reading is {"value": 28, "unit": "°C"}
